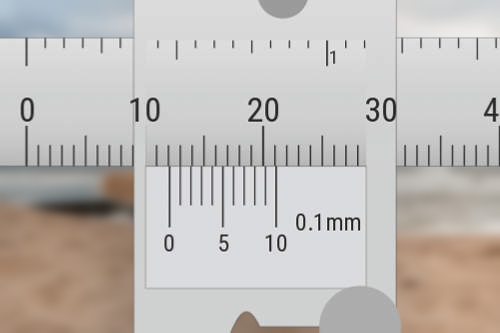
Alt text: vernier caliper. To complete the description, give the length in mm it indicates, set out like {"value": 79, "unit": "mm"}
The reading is {"value": 12.1, "unit": "mm"}
